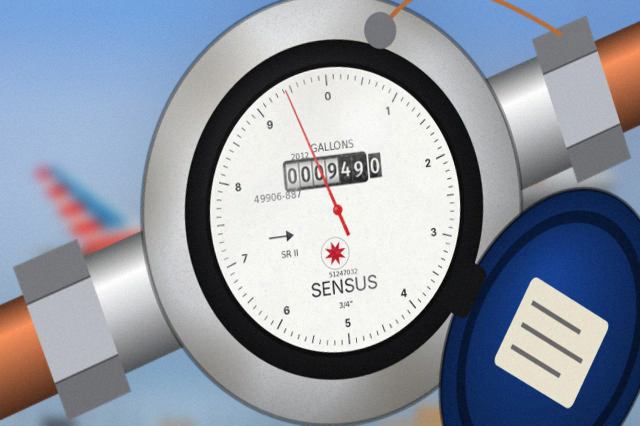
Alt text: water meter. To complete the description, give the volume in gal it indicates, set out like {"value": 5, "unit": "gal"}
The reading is {"value": 9489.4, "unit": "gal"}
